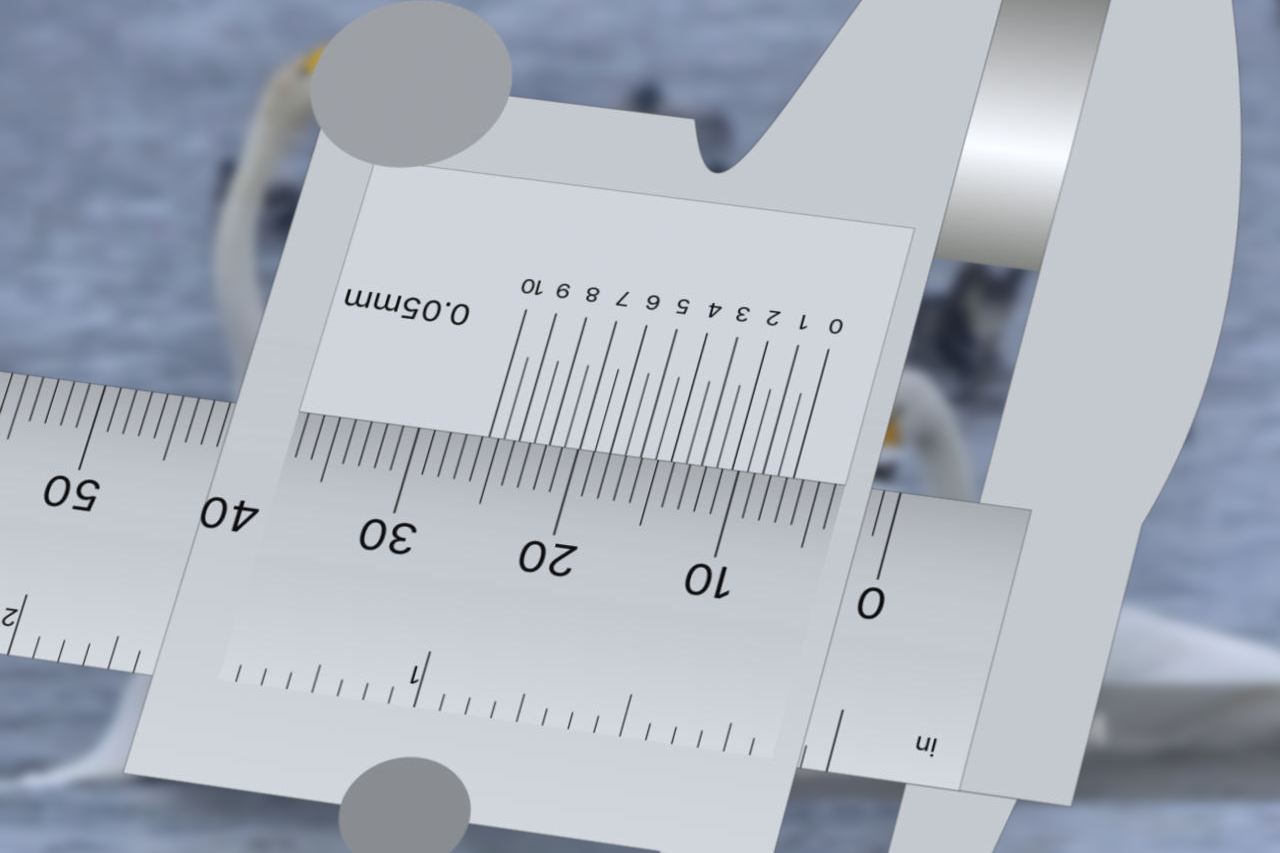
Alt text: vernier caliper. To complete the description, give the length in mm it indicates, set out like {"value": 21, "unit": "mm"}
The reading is {"value": 6.6, "unit": "mm"}
